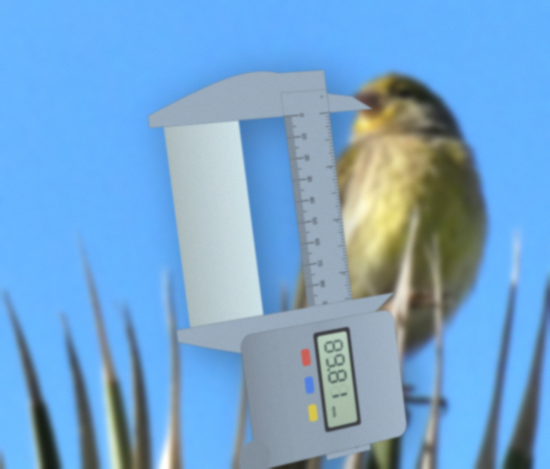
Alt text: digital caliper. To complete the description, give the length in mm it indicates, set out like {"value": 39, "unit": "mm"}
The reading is {"value": 89.81, "unit": "mm"}
